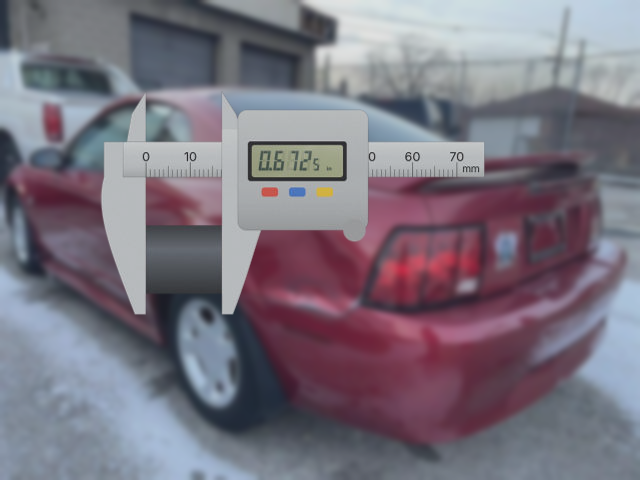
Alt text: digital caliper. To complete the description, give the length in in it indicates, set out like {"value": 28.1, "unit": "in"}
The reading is {"value": 0.6725, "unit": "in"}
